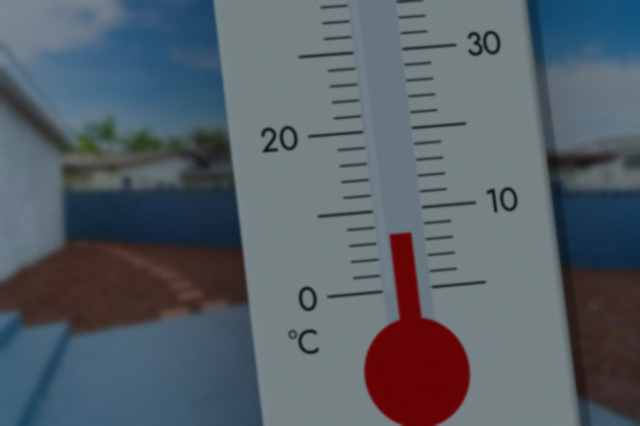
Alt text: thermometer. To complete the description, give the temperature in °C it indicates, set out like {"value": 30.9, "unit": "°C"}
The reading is {"value": 7, "unit": "°C"}
